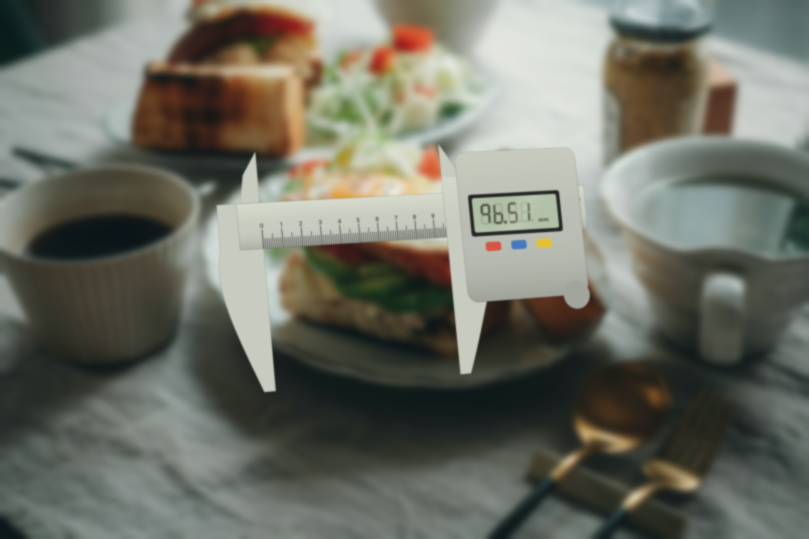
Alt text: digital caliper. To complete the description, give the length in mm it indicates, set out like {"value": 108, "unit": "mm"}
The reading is {"value": 96.51, "unit": "mm"}
